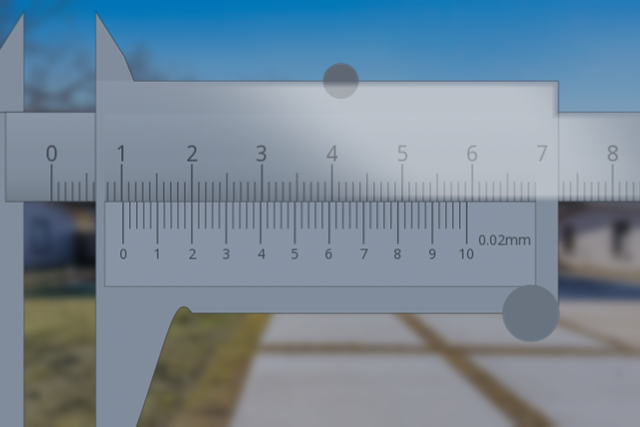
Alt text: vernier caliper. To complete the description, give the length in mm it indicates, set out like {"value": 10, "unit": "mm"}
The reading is {"value": 10.2, "unit": "mm"}
